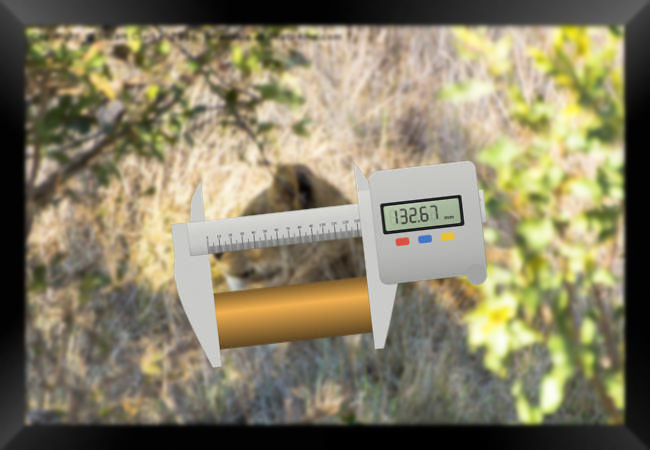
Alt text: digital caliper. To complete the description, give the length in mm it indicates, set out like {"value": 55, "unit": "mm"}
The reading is {"value": 132.67, "unit": "mm"}
